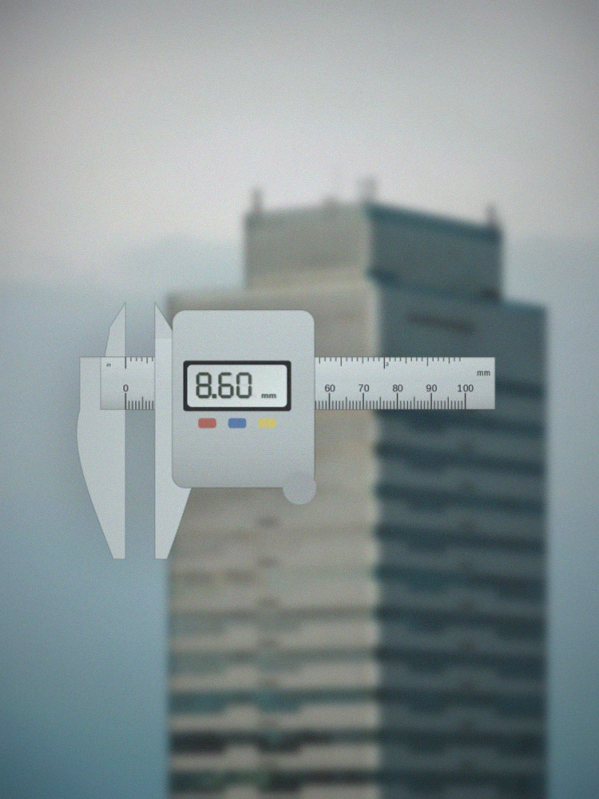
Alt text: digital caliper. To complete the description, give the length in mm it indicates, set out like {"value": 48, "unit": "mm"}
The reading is {"value": 8.60, "unit": "mm"}
